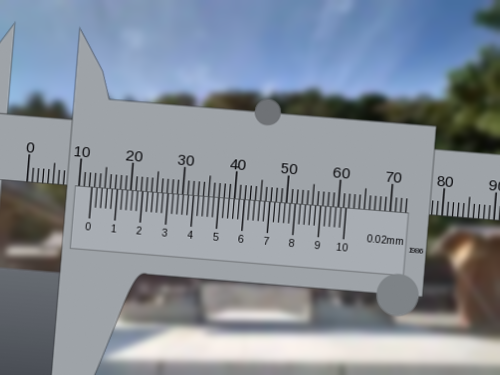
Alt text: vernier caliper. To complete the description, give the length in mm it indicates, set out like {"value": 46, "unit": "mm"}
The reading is {"value": 12.5, "unit": "mm"}
